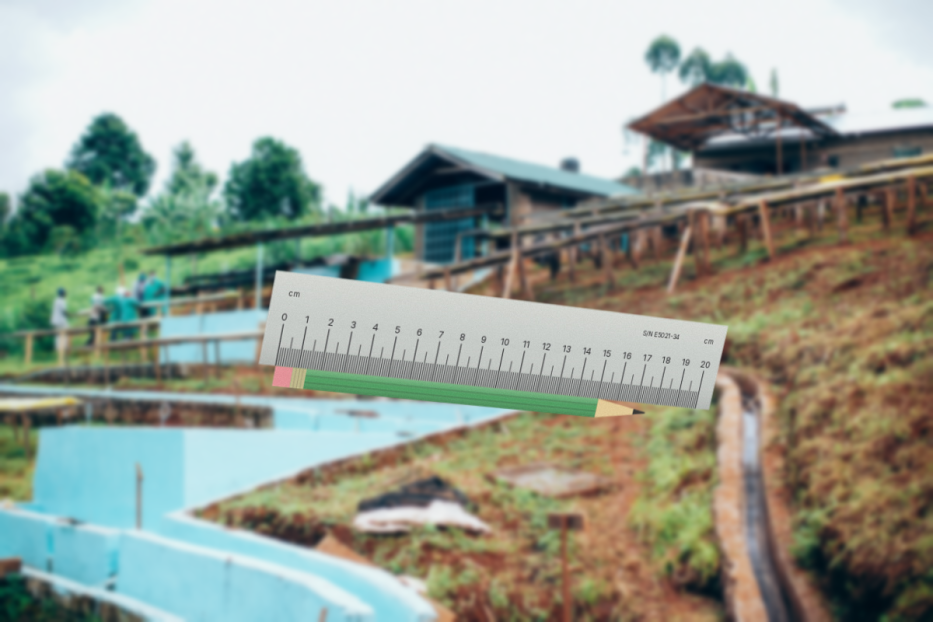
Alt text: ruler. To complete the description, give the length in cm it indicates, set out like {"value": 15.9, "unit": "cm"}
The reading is {"value": 17.5, "unit": "cm"}
